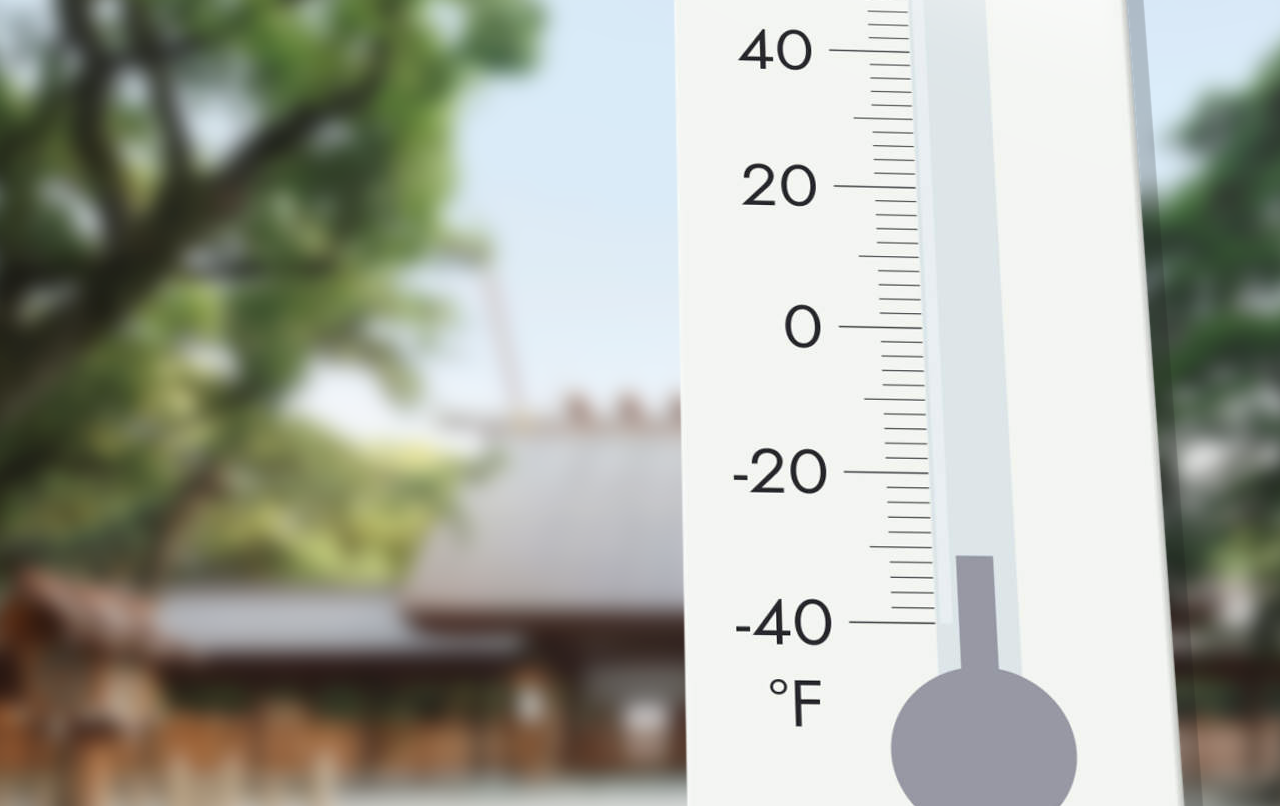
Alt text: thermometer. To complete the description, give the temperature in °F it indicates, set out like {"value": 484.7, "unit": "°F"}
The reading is {"value": -31, "unit": "°F"}
